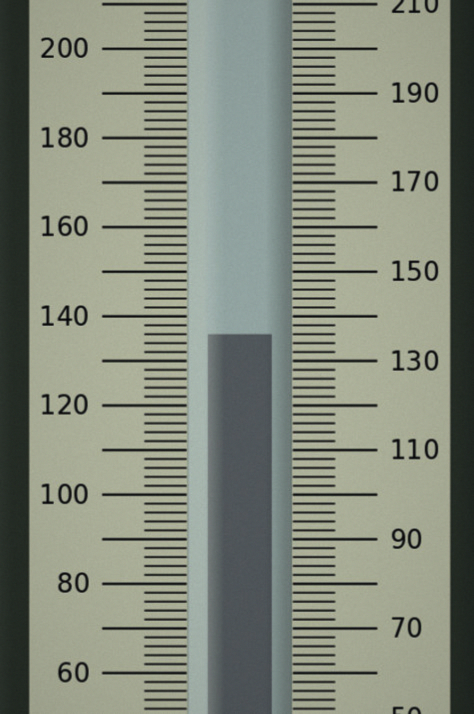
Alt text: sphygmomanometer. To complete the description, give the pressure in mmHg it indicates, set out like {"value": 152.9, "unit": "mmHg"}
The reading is {"value": 136, "unit": "mmHg"}
